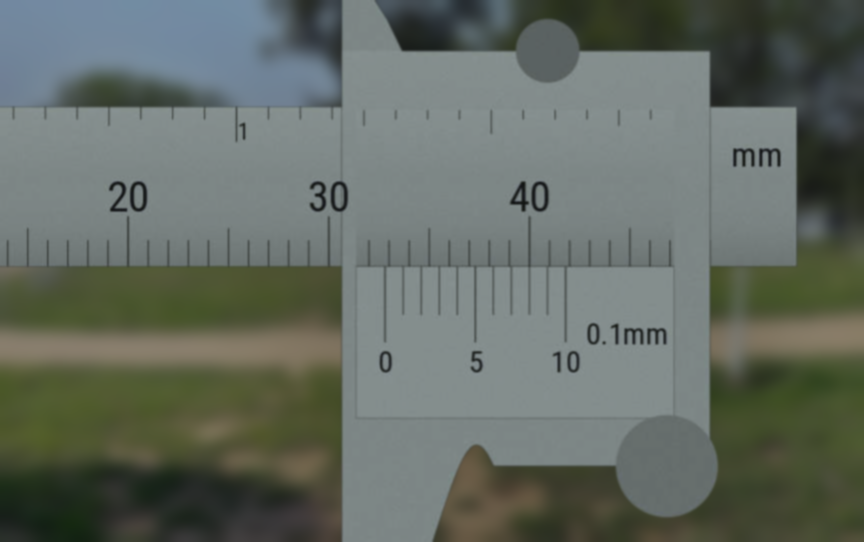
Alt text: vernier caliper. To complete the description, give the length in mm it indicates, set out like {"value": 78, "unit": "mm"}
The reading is {"value": 32.8, "unit": "mm"}
